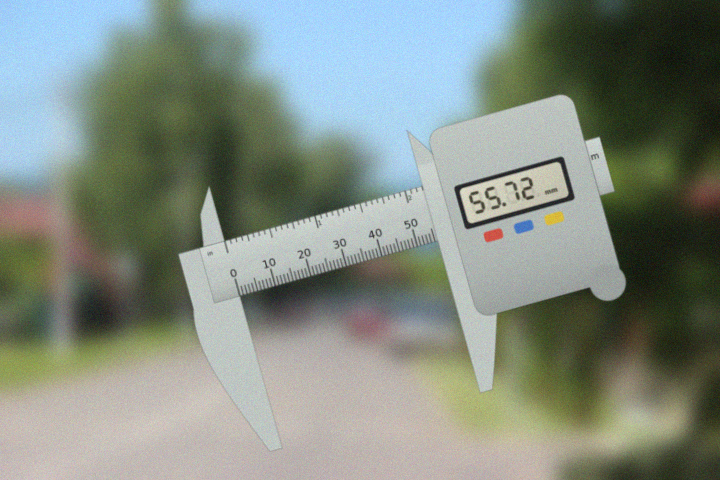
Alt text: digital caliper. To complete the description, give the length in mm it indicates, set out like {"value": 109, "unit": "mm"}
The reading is {"value": 55.72, "unit": "mm"}
